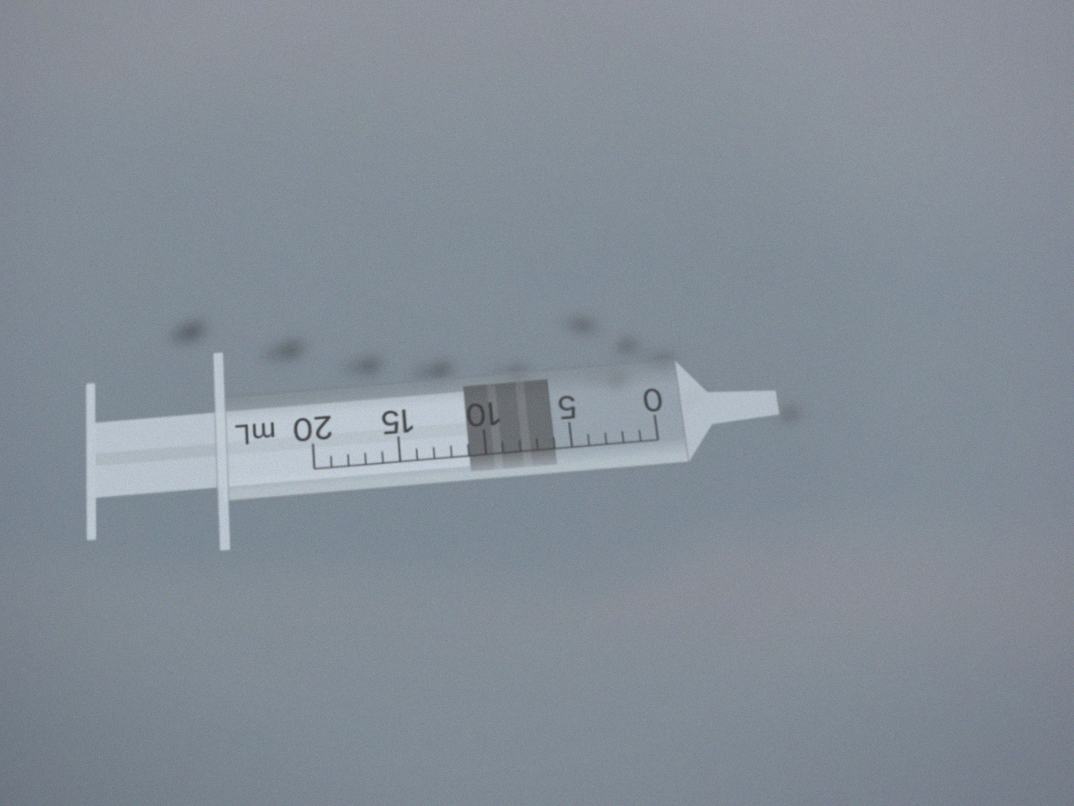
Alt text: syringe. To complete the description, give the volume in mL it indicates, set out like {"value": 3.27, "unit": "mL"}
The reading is {"value": 6, "unit": "mL"}
